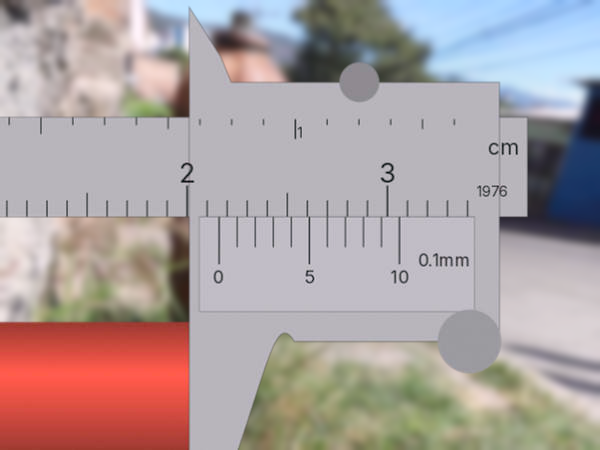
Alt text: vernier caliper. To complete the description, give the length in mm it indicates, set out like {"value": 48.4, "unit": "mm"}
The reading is {"value": 21.6, "unit": "mm"}
